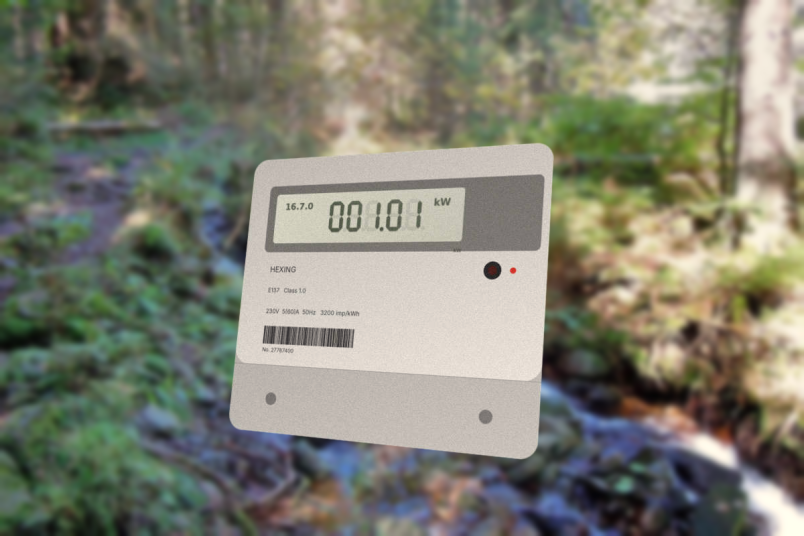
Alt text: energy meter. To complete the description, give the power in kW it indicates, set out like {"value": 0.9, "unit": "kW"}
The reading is {"value": 1.01, "unit": "kW"}
